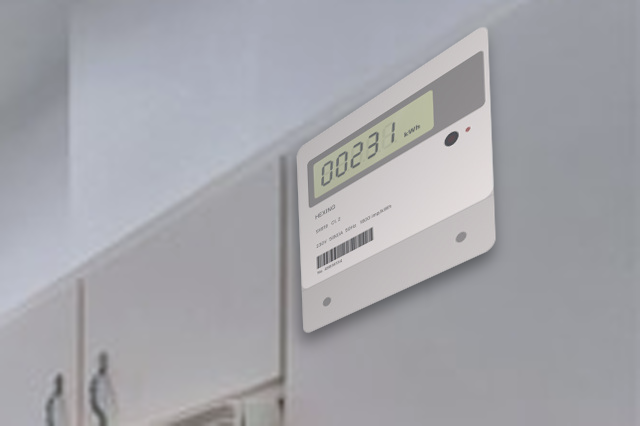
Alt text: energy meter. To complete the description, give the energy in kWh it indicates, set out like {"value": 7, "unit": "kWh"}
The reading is {"value": 231, "unit": "kWh"}
